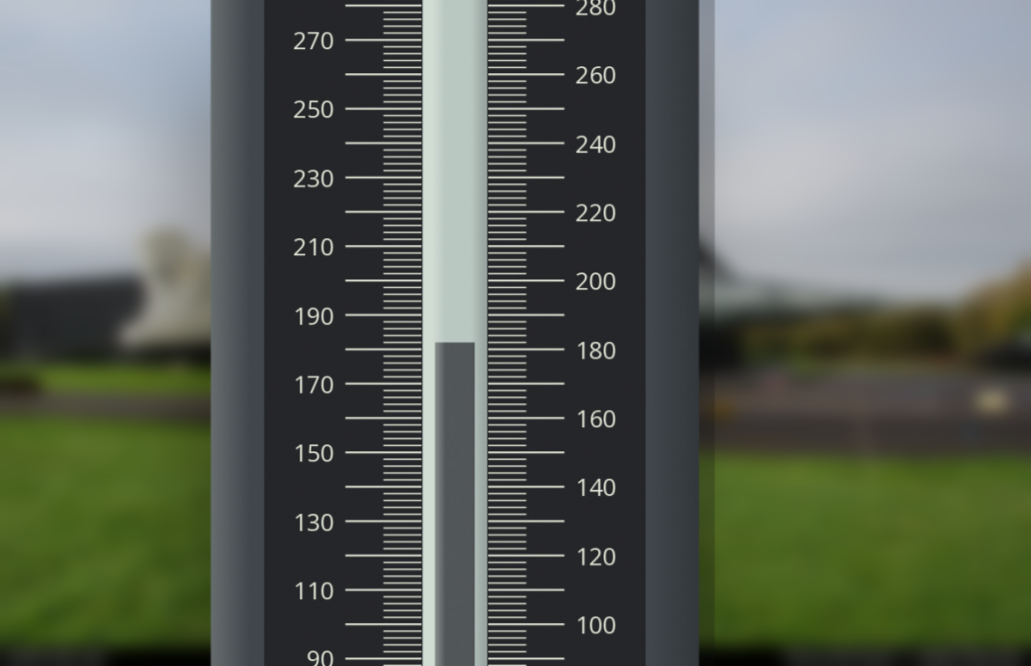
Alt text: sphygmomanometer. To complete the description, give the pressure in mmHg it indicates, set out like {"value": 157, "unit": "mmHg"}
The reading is {"value": 182, "unit": "mmHg"}
